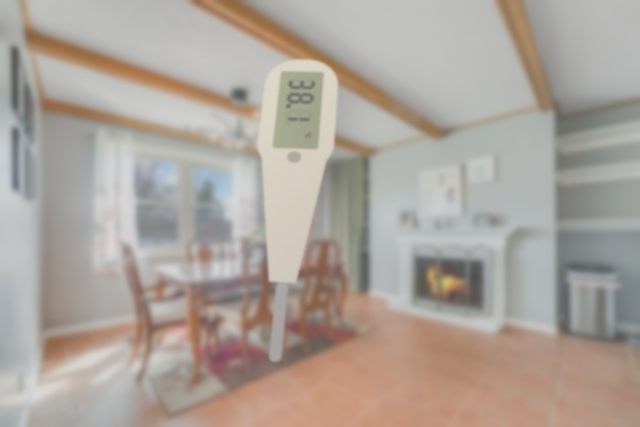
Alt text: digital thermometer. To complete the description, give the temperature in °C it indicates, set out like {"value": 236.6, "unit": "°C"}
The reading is {"value": 38.1, "unit": "°C"}
